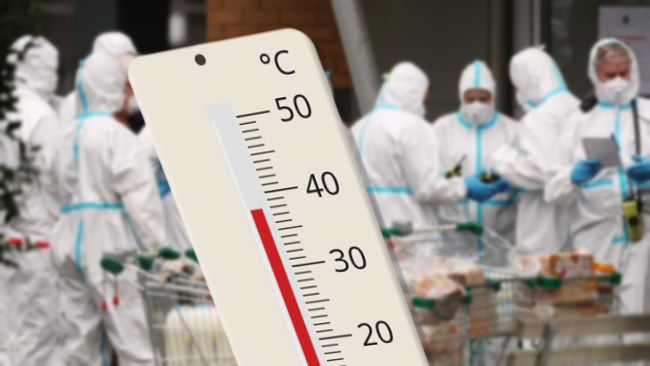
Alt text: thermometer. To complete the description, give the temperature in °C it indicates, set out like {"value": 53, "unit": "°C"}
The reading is {"value": 38, "unit": "°C"}
